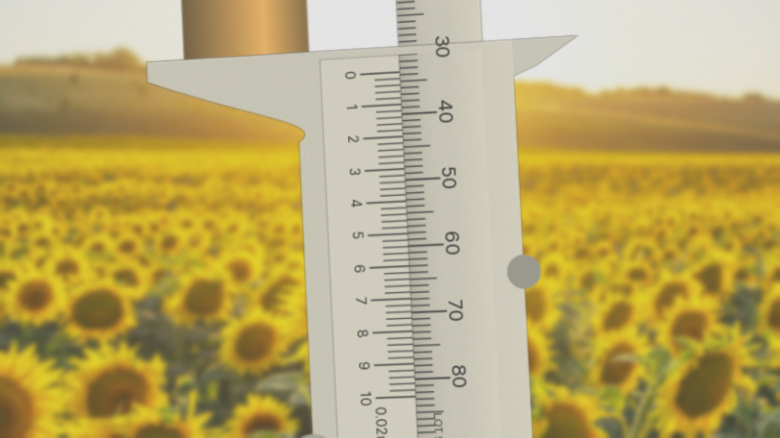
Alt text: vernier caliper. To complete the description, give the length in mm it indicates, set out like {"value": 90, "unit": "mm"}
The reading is {"value": 33.6, "unit": "mm"}
